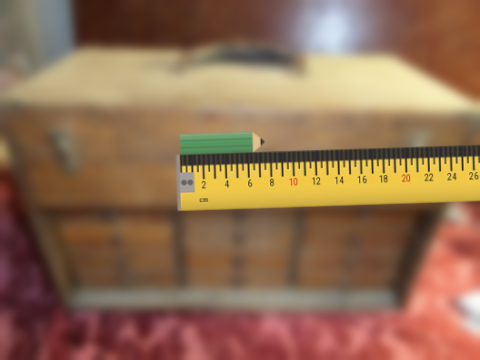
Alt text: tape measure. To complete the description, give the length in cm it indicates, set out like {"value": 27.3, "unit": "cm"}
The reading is {"value": 7.5, "unit": "cm"}
